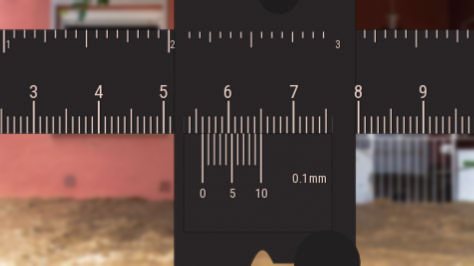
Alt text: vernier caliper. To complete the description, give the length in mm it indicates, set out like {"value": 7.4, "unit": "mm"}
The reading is {"value": 56.0, "unit": "mm"}
